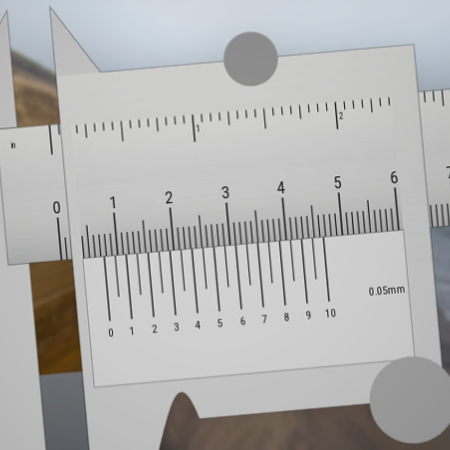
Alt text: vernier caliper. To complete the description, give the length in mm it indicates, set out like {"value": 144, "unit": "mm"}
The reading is {"value": 7.6, "unit": "mm"}
